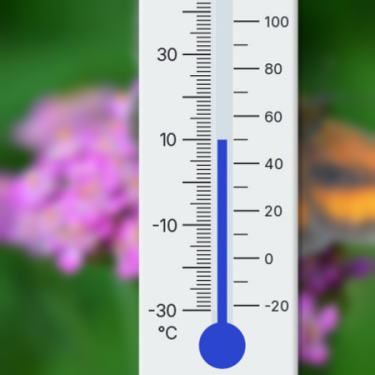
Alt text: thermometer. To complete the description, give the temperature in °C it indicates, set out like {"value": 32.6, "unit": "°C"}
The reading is {"value": 10, "unit": "°C"}
